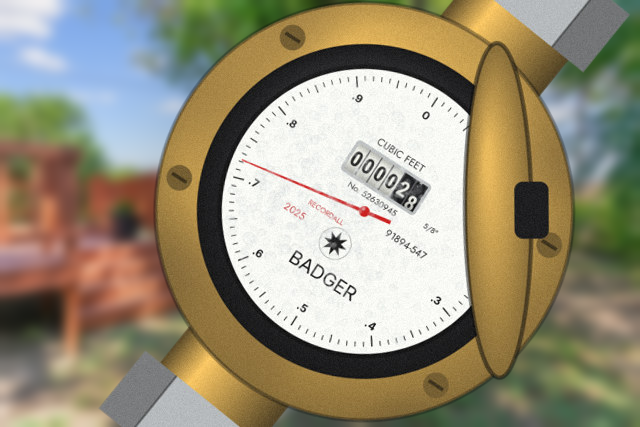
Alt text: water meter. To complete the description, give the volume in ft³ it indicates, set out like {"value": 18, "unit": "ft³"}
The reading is {"value": 27.72, "unit": "ft³"}
